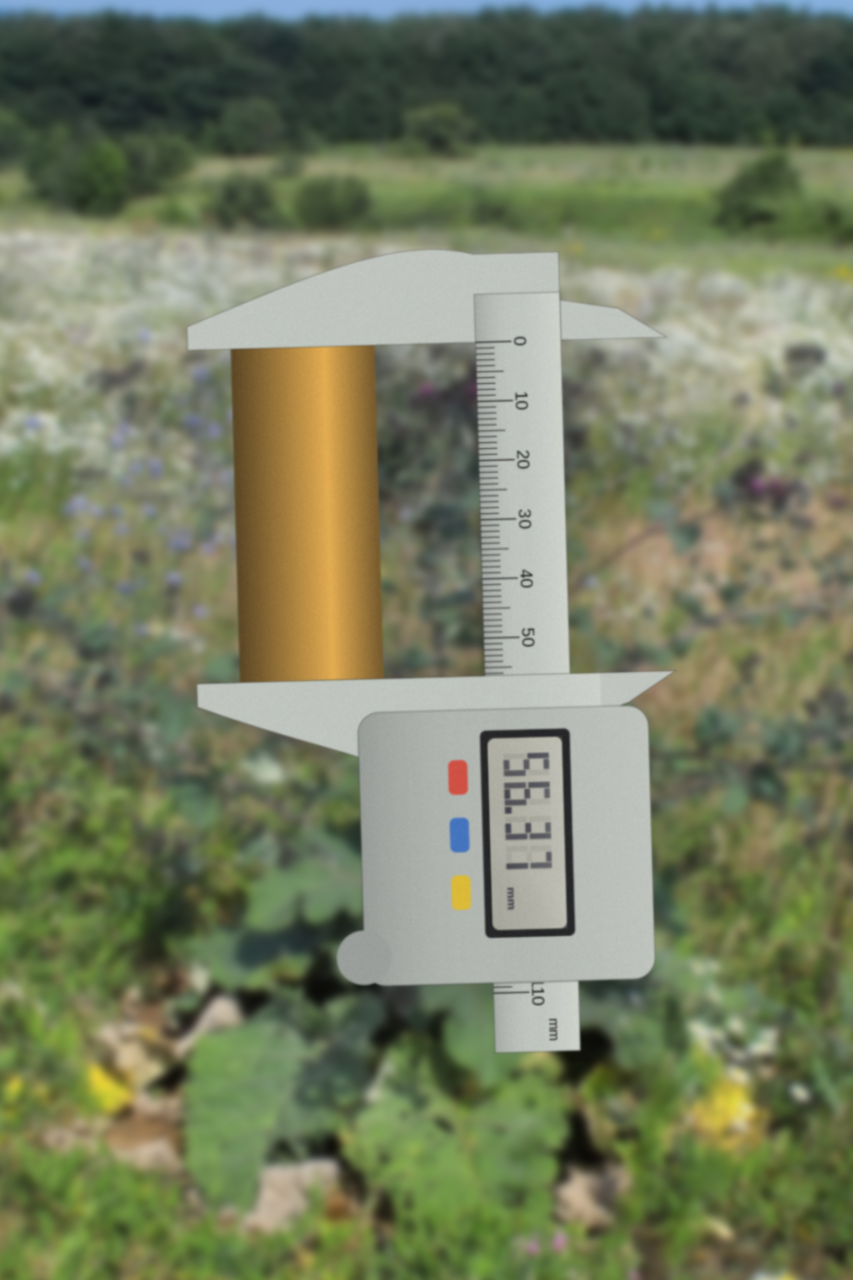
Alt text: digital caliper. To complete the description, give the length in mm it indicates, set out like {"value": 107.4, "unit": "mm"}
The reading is {"value": 56.37, "unit": "mm"}
